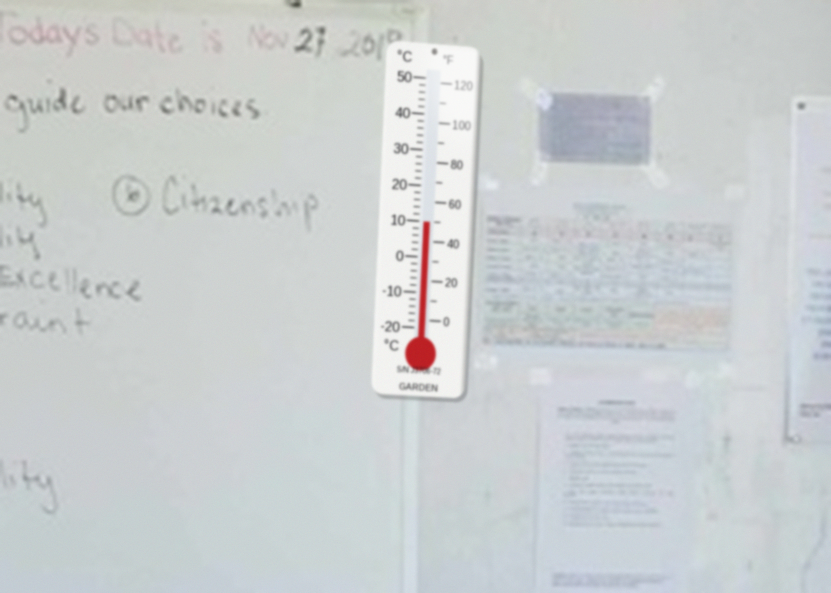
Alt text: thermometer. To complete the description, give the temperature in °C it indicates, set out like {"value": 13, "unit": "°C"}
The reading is {"value": 10, "unit": "°C"}
